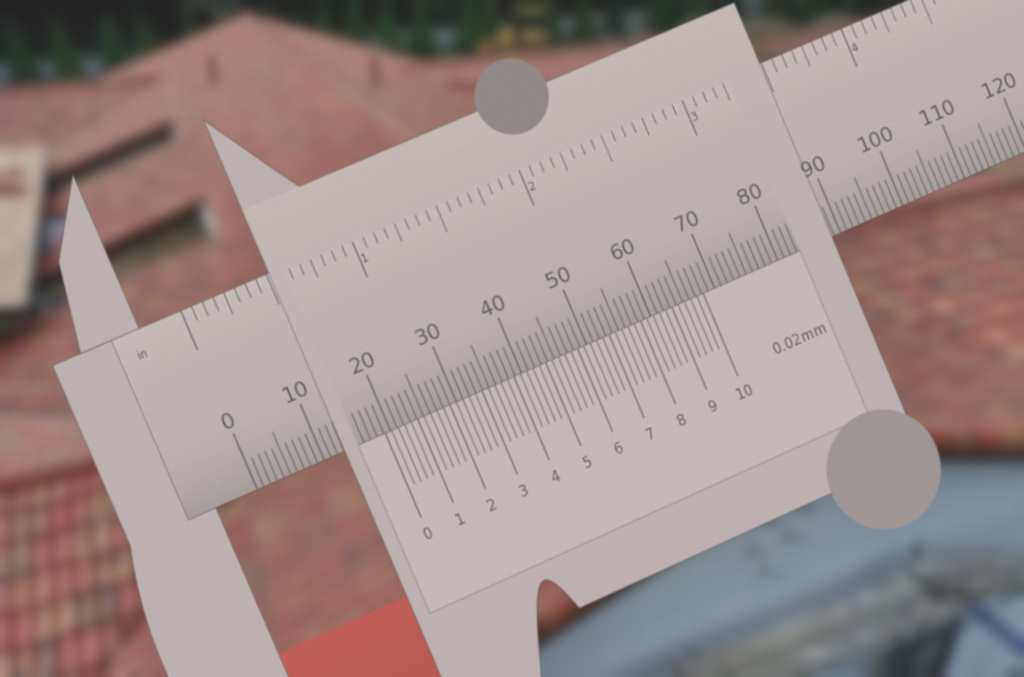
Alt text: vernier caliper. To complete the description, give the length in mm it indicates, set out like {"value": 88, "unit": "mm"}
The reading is {"value": 19.2, "unit": "mm"}
